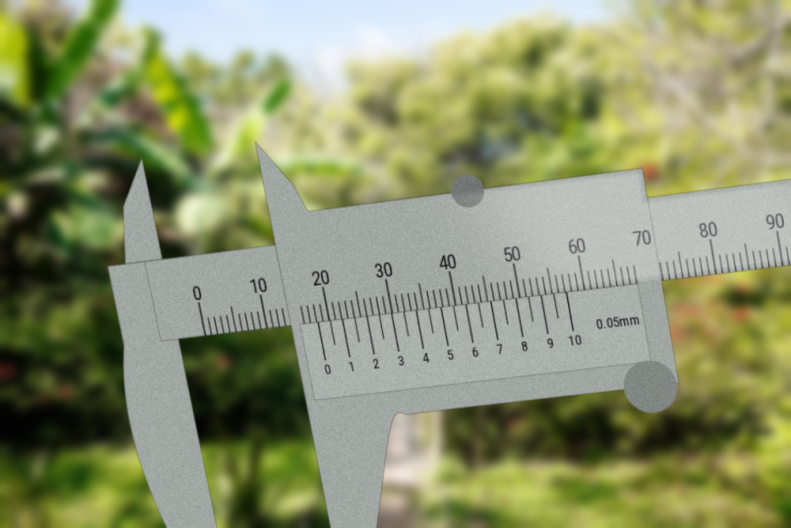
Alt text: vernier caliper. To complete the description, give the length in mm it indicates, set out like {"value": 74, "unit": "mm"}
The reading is {"value": 18.2, "unit": "mm"}
